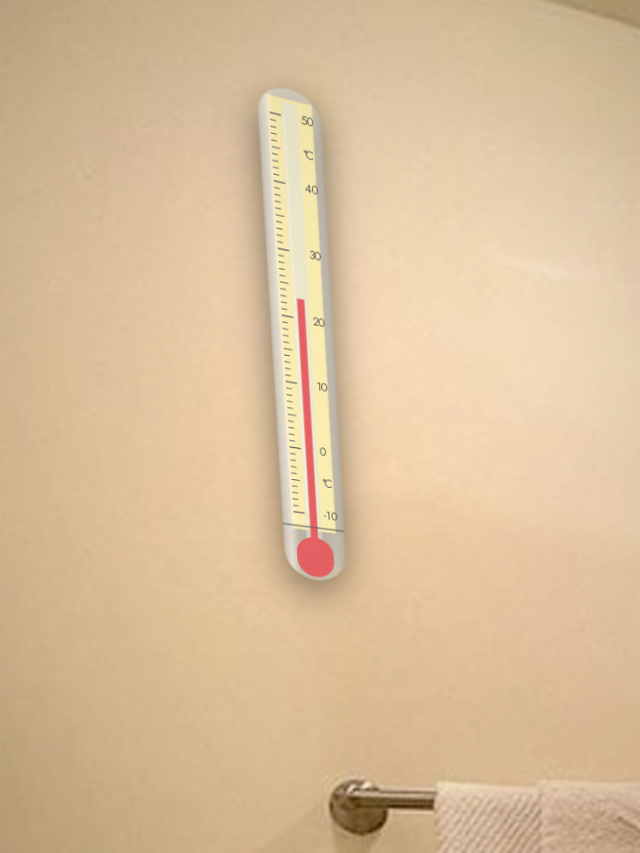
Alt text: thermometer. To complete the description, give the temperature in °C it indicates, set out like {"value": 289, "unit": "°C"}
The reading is {"value": 23, "unit": "°C"}
